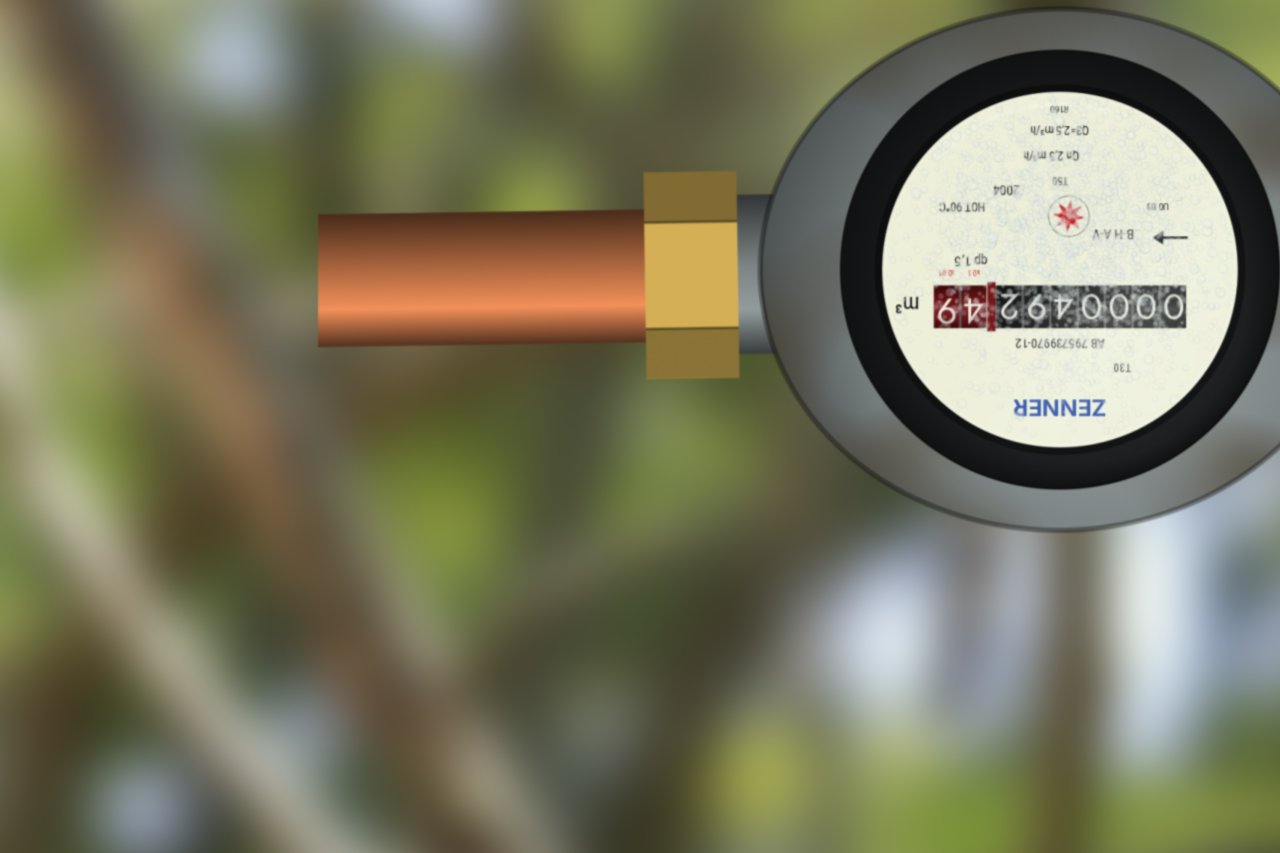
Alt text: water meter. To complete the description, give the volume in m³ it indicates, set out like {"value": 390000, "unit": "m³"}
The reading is {"value": 492.49, "unit": "m³"}
